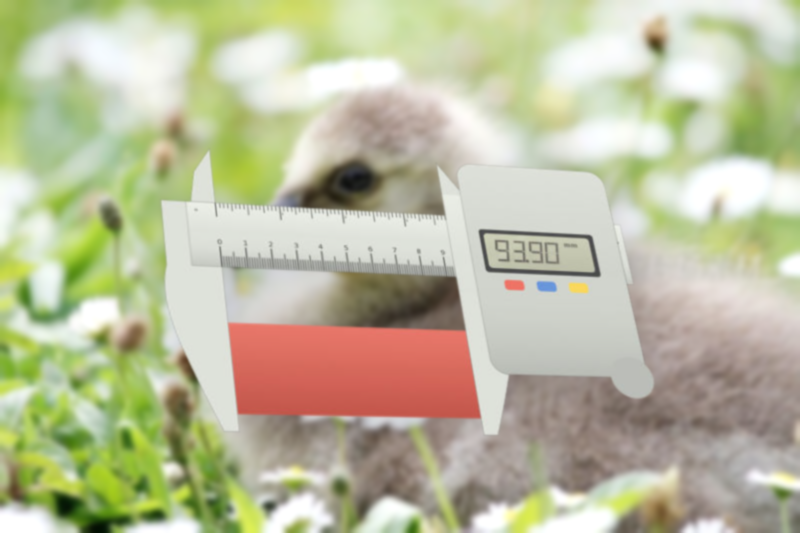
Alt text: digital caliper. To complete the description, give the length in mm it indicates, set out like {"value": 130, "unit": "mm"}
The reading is {"value": 93.90, "unit": "mm"}
